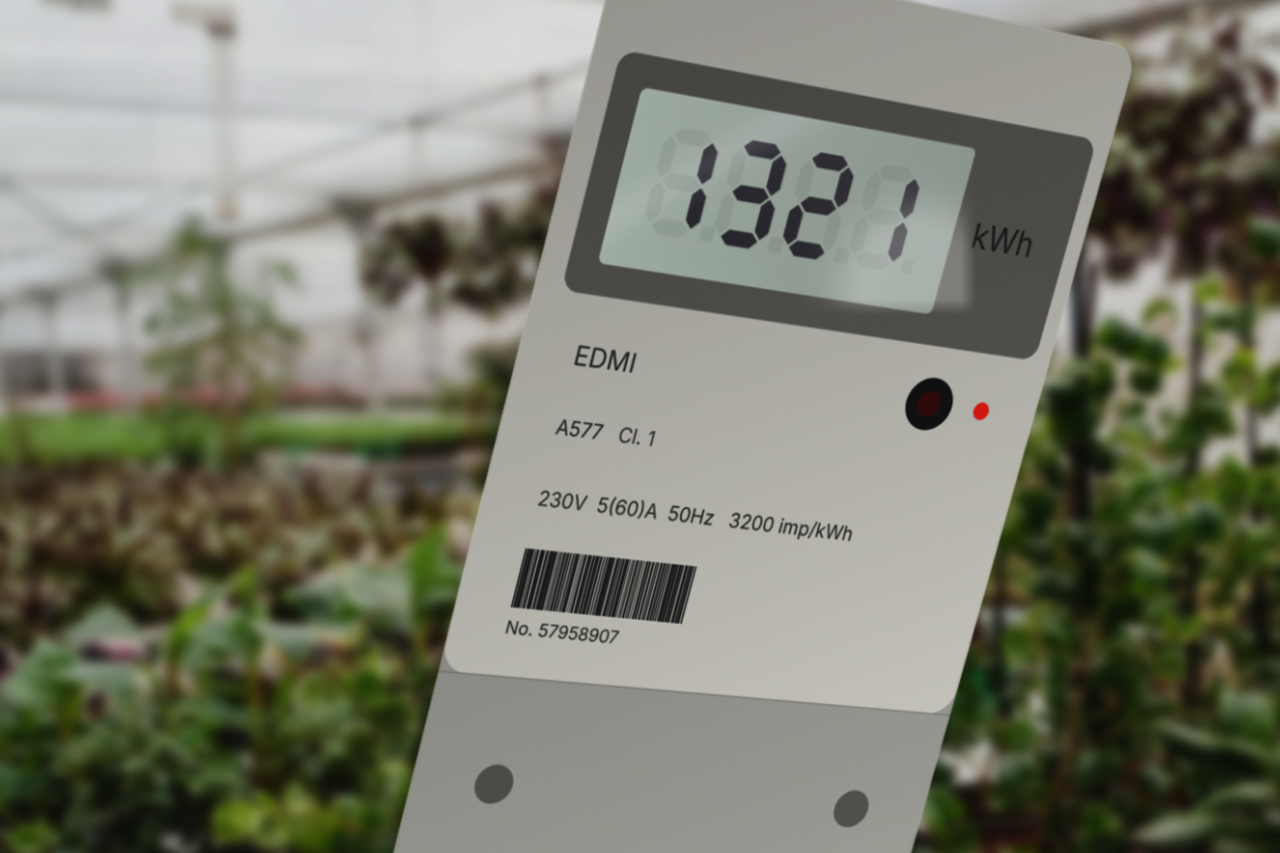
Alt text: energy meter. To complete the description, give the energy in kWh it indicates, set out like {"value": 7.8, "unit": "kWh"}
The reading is {"value": 1321, "unit": "kWh"}
